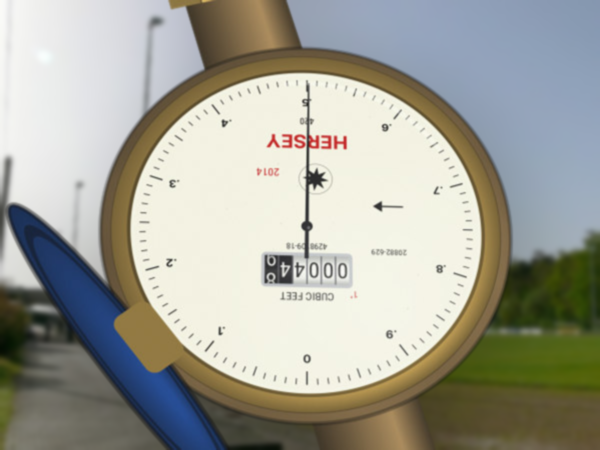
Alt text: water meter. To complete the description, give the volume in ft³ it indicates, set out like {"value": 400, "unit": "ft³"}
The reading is {"value": 448.50, "unit": "ft³"}
